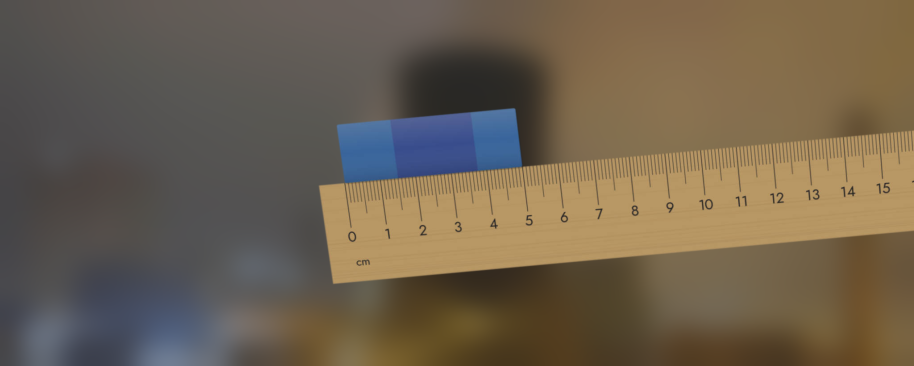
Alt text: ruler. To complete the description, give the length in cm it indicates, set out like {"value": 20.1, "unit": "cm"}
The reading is {"value": 5, "unit": "cm"}
